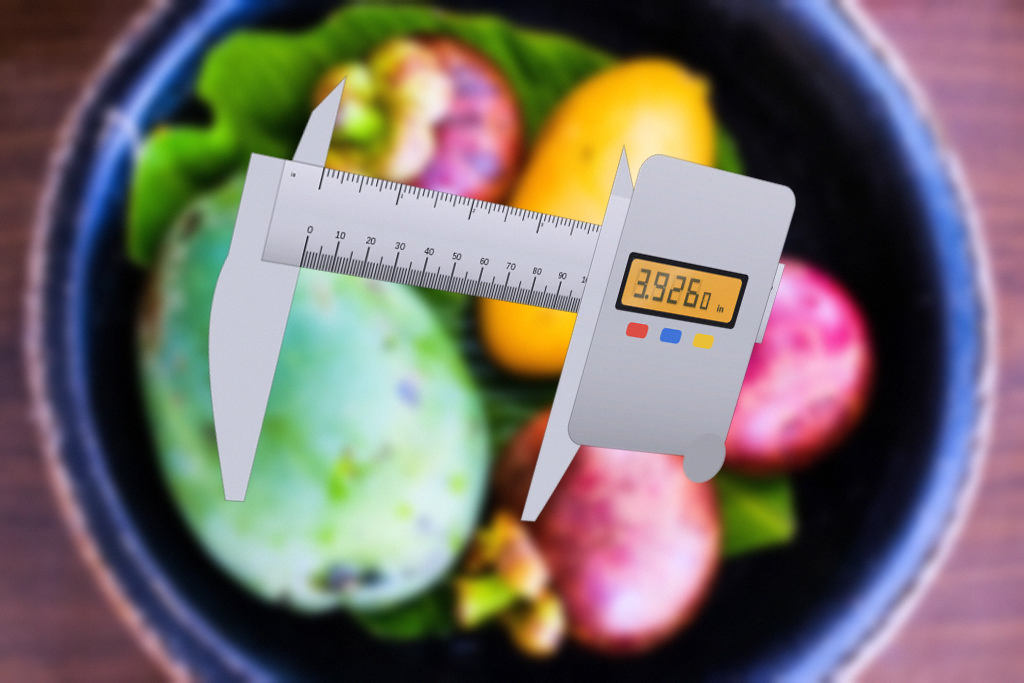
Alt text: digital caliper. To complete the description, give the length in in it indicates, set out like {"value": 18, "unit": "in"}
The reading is {"value": 3.9260, "unit": "in"}
